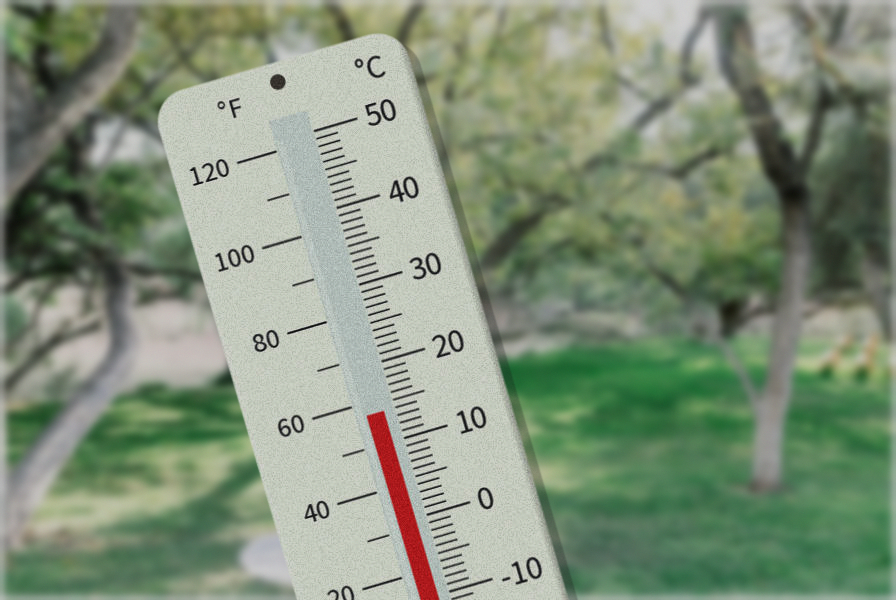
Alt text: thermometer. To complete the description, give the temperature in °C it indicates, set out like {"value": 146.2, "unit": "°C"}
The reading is {"value": 14, "unit": "°C"}
